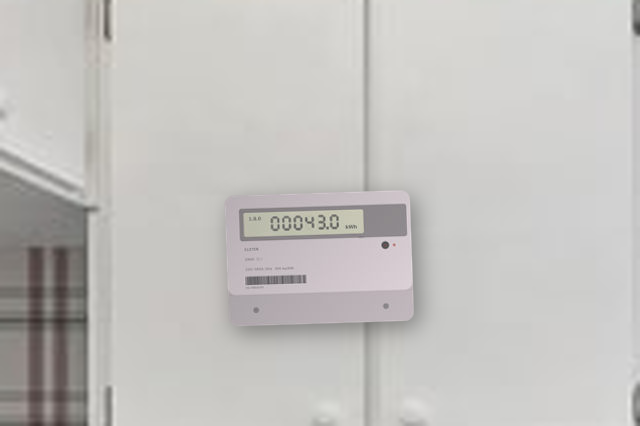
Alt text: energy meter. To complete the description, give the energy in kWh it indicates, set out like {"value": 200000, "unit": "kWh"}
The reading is {"value": 43.0, "unit": "kWh"}
